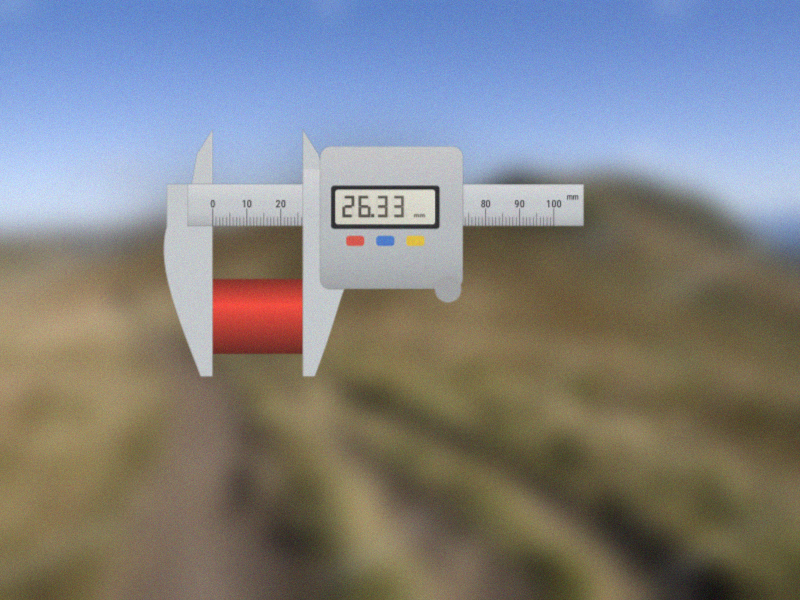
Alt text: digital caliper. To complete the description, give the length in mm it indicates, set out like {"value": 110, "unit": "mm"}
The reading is {"value": 26.33, "unit": "mm"}
